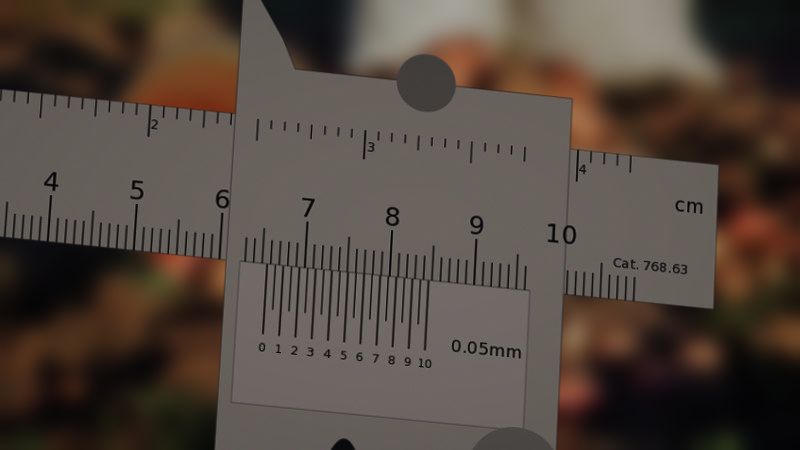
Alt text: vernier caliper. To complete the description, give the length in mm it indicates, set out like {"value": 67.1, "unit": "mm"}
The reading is {"value": 65.6, "unit": "mm"}
